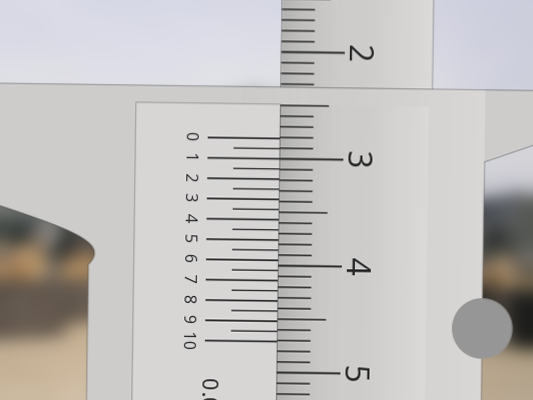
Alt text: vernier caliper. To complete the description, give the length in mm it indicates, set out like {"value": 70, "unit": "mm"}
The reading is {"value": 28.1, "unit": "mm"}
